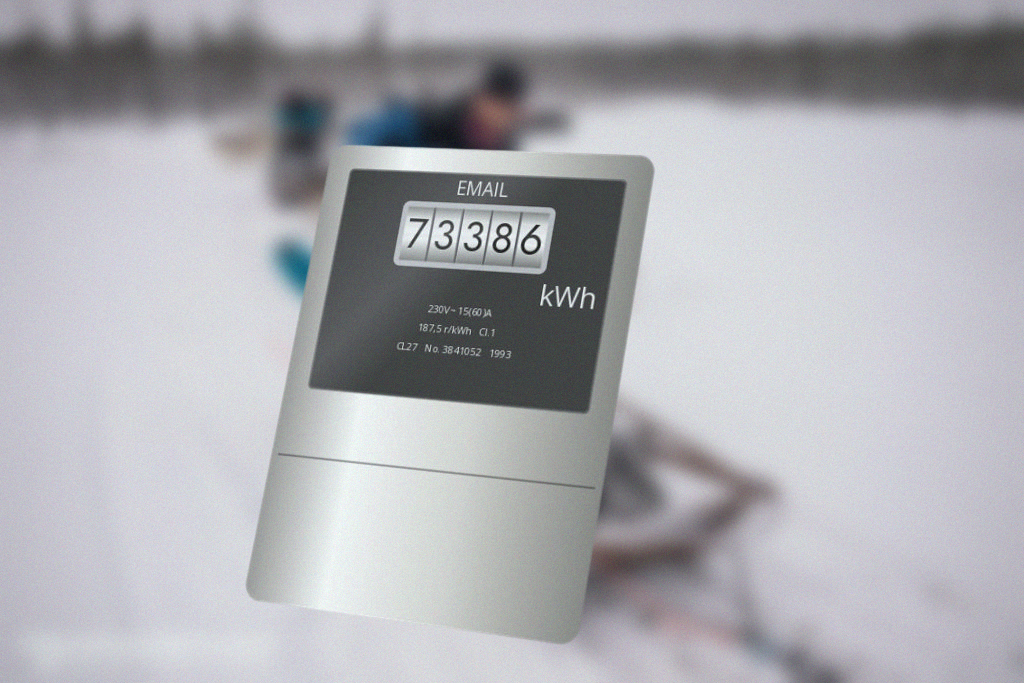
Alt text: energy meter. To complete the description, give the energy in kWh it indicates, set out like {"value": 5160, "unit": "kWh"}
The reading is {"value": 73386, "unit": "kWh"}
